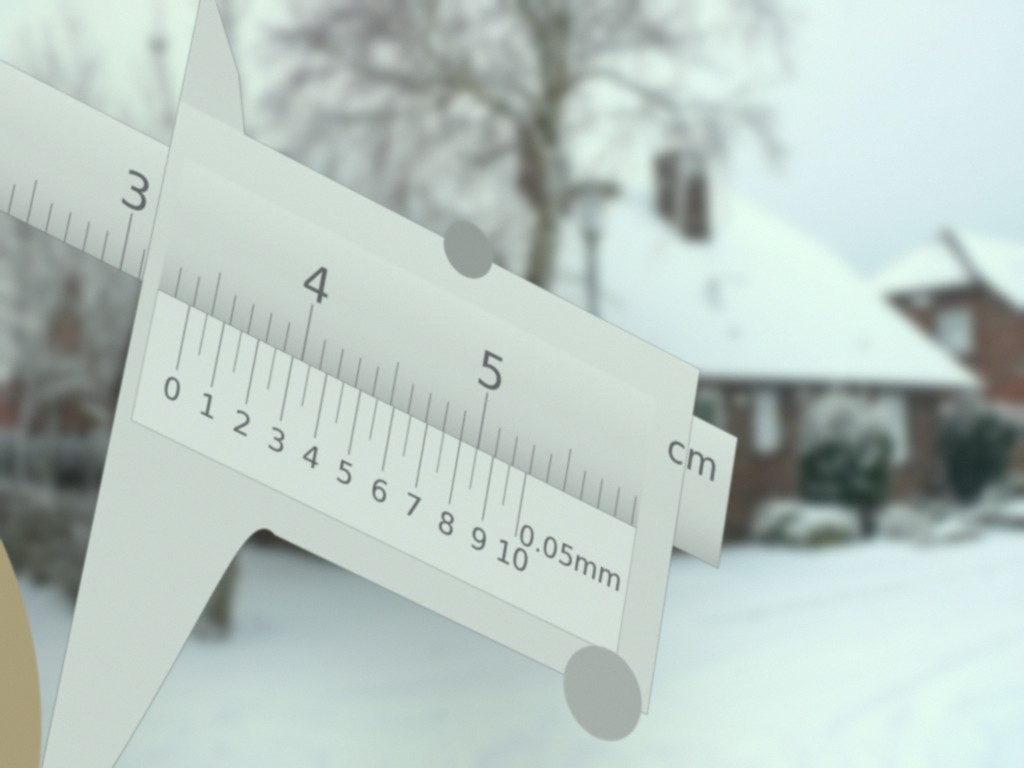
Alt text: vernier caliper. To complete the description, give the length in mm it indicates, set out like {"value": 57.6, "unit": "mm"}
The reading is {"value": 33.8, "unit": "mm"}
